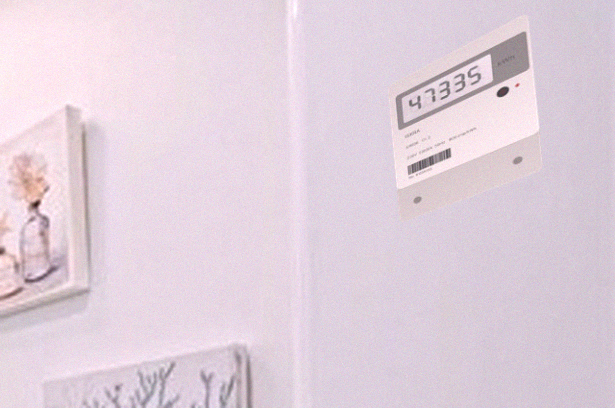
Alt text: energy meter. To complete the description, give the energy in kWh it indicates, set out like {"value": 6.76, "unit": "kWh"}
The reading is {"value": 47335, "unit": "kWh"}
